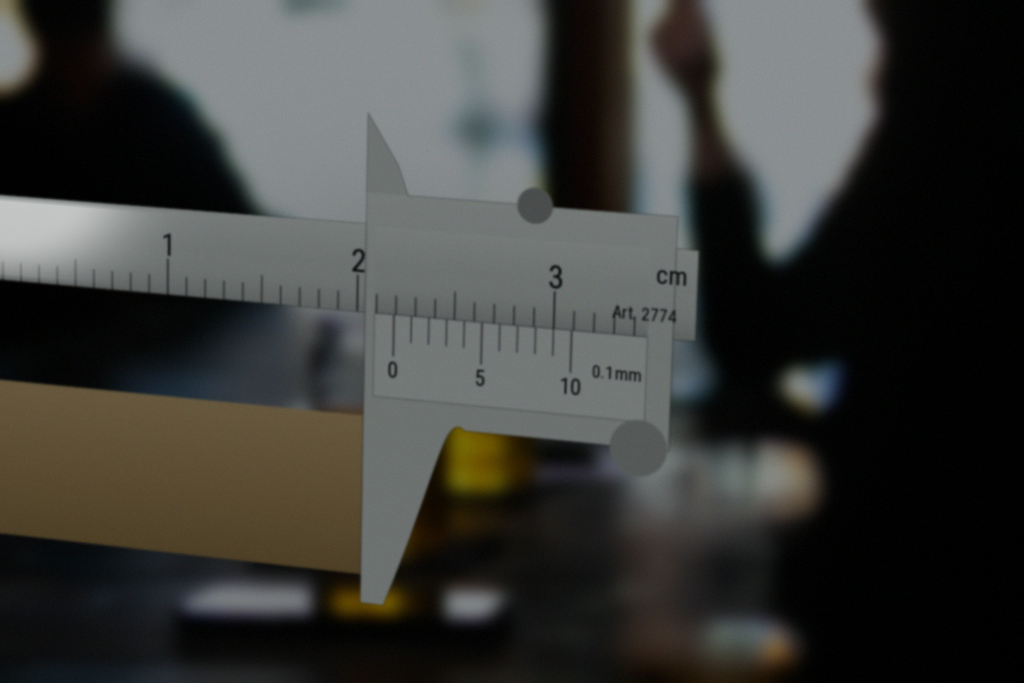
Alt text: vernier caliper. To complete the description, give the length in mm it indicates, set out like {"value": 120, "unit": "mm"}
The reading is {"value": 21.9, "unit": "mm"}
